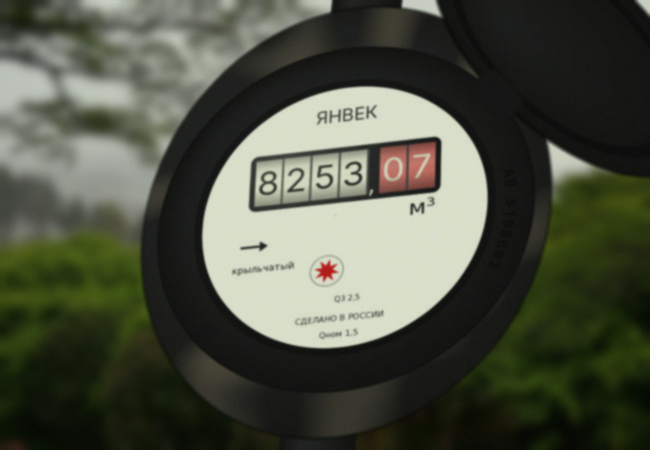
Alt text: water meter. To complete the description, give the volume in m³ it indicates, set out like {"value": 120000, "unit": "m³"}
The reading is {"value": 8253.07, "unit": "m³"}
